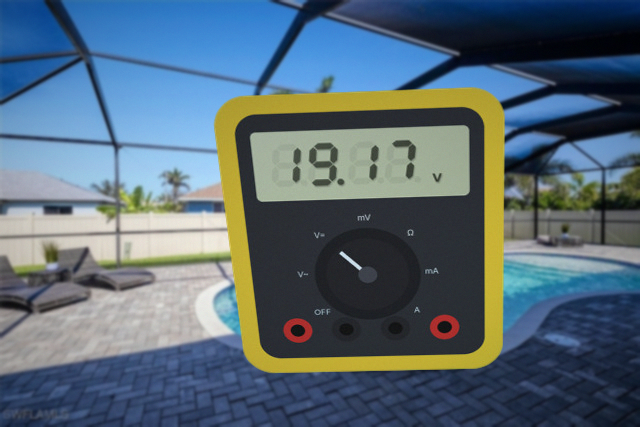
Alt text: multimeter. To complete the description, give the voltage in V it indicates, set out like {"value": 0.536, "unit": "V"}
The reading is {"value": 19.17, "unit": "V"}
